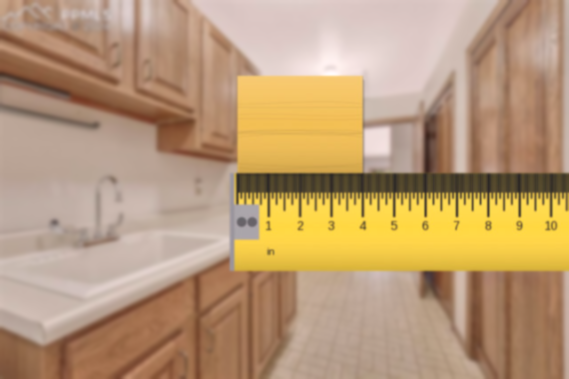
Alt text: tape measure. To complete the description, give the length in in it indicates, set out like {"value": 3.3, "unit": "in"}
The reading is {"value": 4, "unit": "in"}
